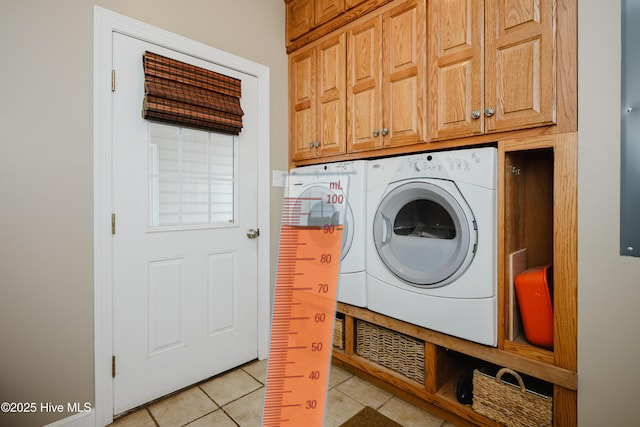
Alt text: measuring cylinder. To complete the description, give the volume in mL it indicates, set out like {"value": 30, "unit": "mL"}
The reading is {"value": 90, "unit": "mL"}
